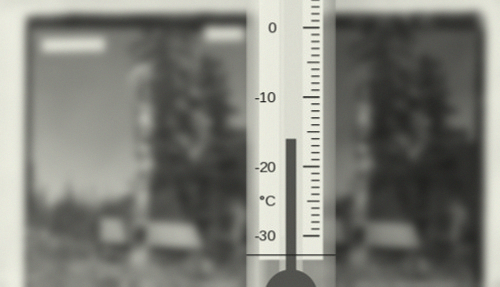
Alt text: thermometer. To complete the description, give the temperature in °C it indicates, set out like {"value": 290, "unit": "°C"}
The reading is {"value": -16, "unit": "°C"}
